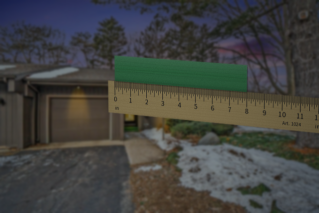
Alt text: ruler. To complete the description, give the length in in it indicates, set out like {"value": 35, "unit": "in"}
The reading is {"value": 8, "unit": "in"}
